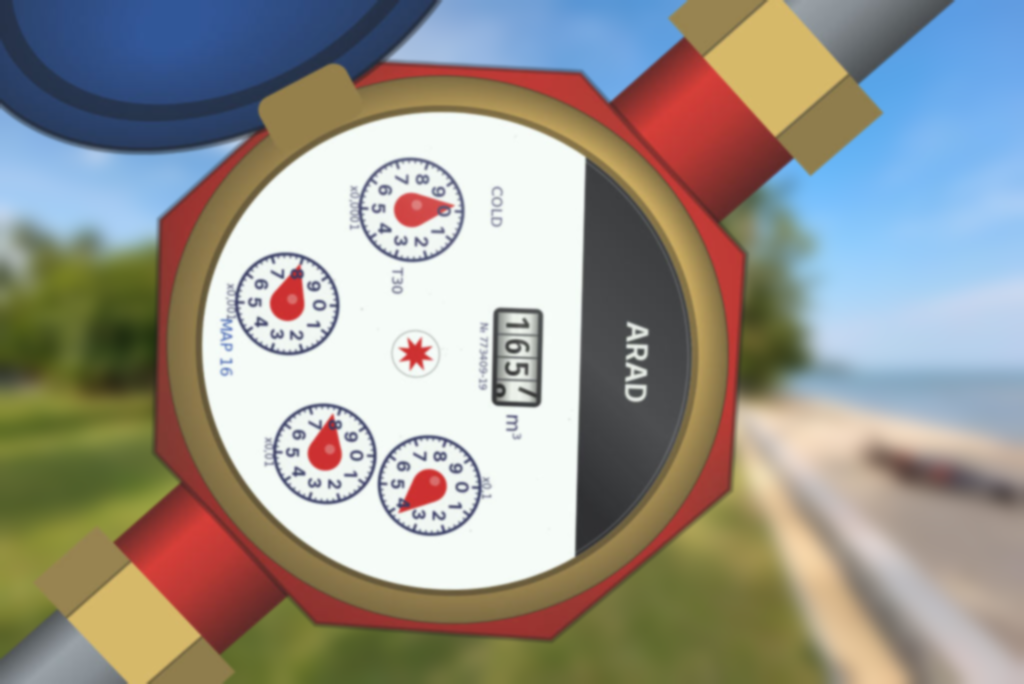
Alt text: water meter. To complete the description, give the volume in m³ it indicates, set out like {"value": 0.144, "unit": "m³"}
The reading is {"value": 1657.3779, "unit": "m³"}
